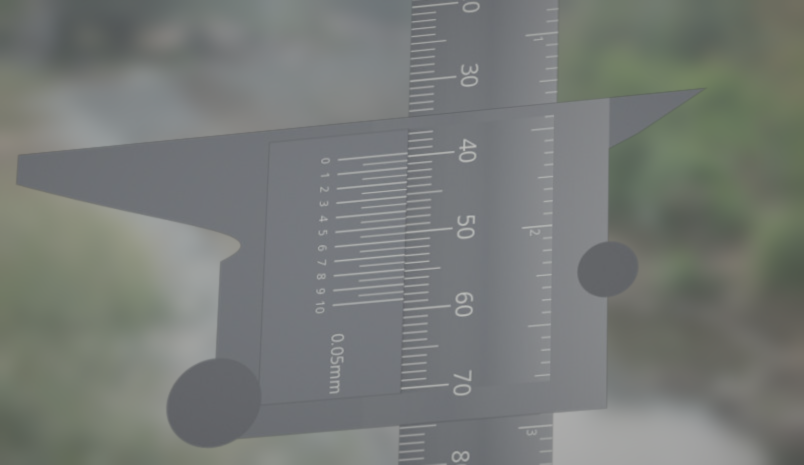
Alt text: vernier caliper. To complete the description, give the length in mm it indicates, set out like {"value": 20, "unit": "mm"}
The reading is {"value": 39.6, "unit": "mm"}
